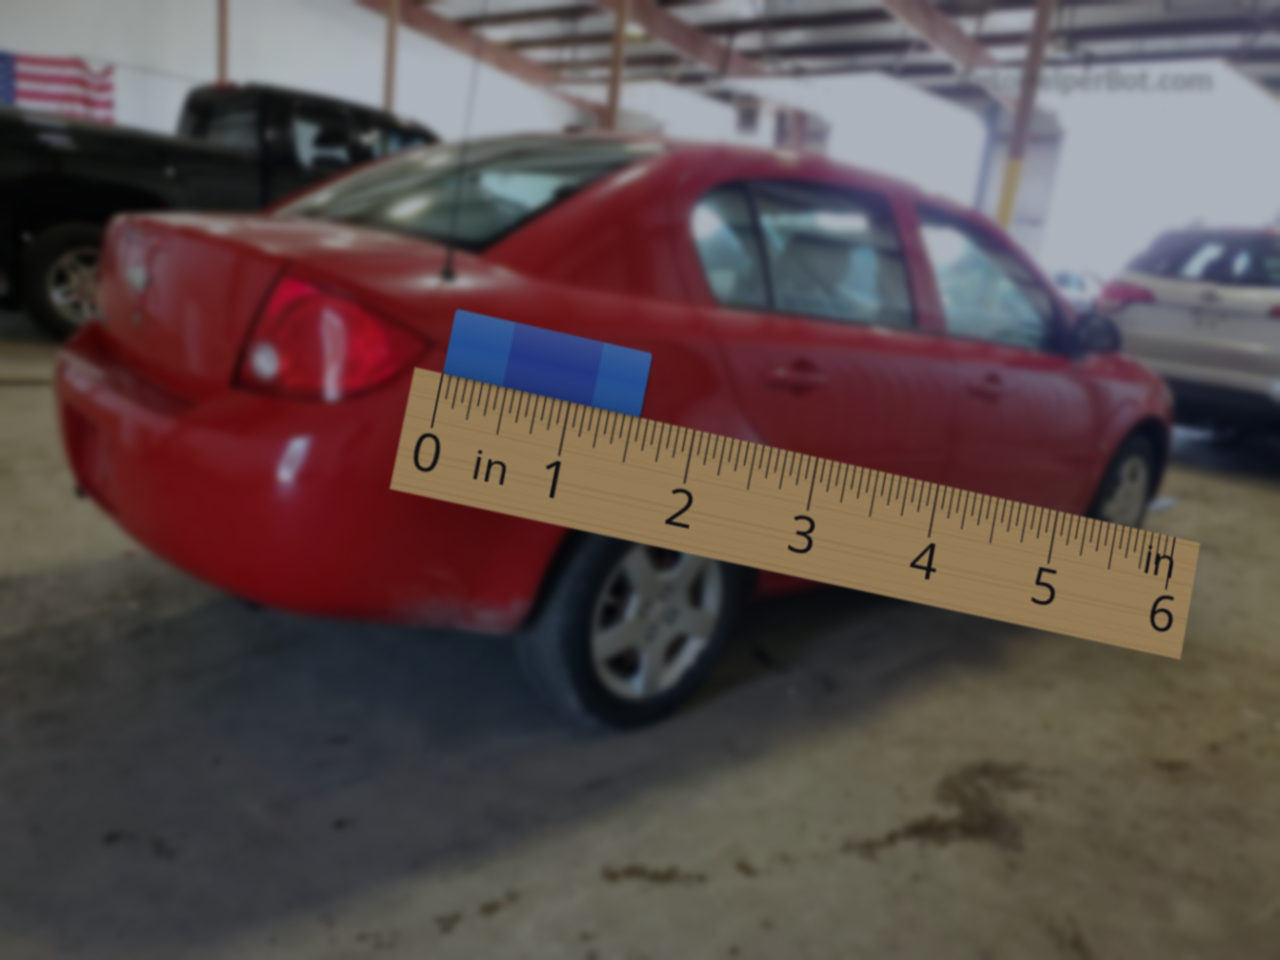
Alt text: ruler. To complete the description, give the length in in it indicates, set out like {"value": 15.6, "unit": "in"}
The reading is {"value": 1.5625, "unit": "in"}
